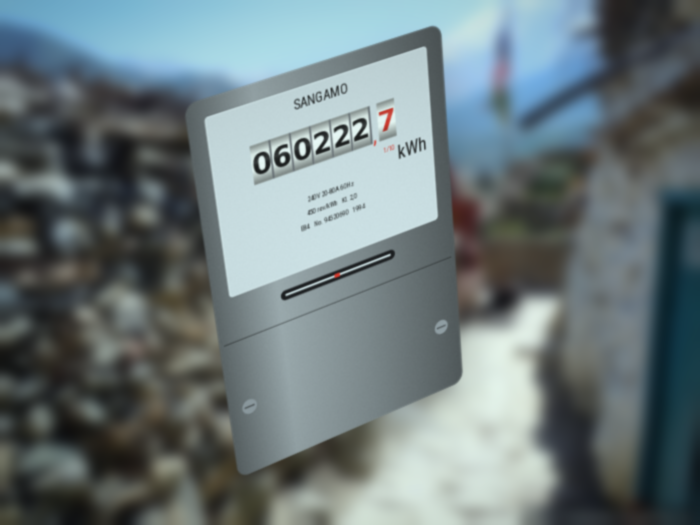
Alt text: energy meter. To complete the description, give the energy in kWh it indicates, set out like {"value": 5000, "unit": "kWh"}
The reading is {"value": 60222.7, "unit": "kWh"}
